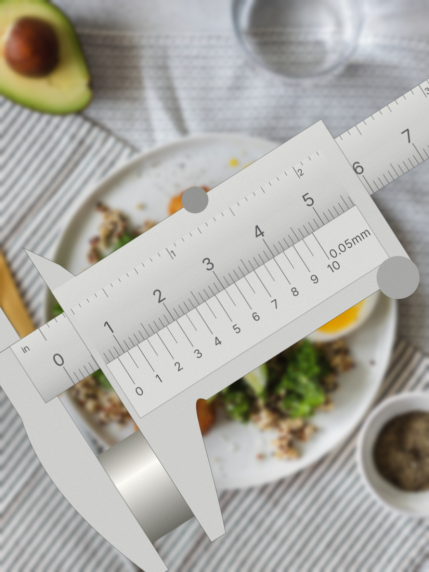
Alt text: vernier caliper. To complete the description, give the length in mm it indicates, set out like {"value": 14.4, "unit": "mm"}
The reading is {"value": 8.6, "unit": "mm"}
